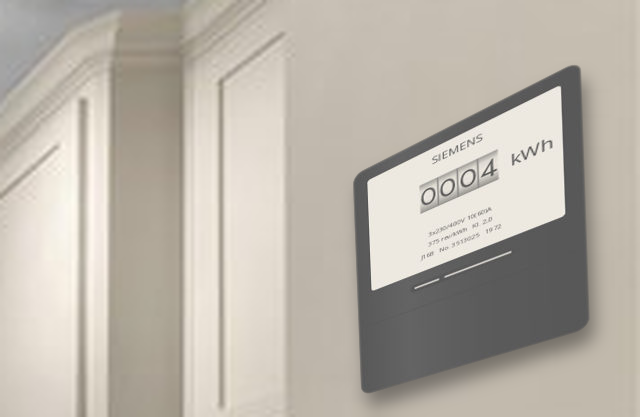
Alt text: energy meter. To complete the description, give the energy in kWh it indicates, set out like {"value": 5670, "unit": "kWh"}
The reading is {"value": 4, "unit": "kWh"}
